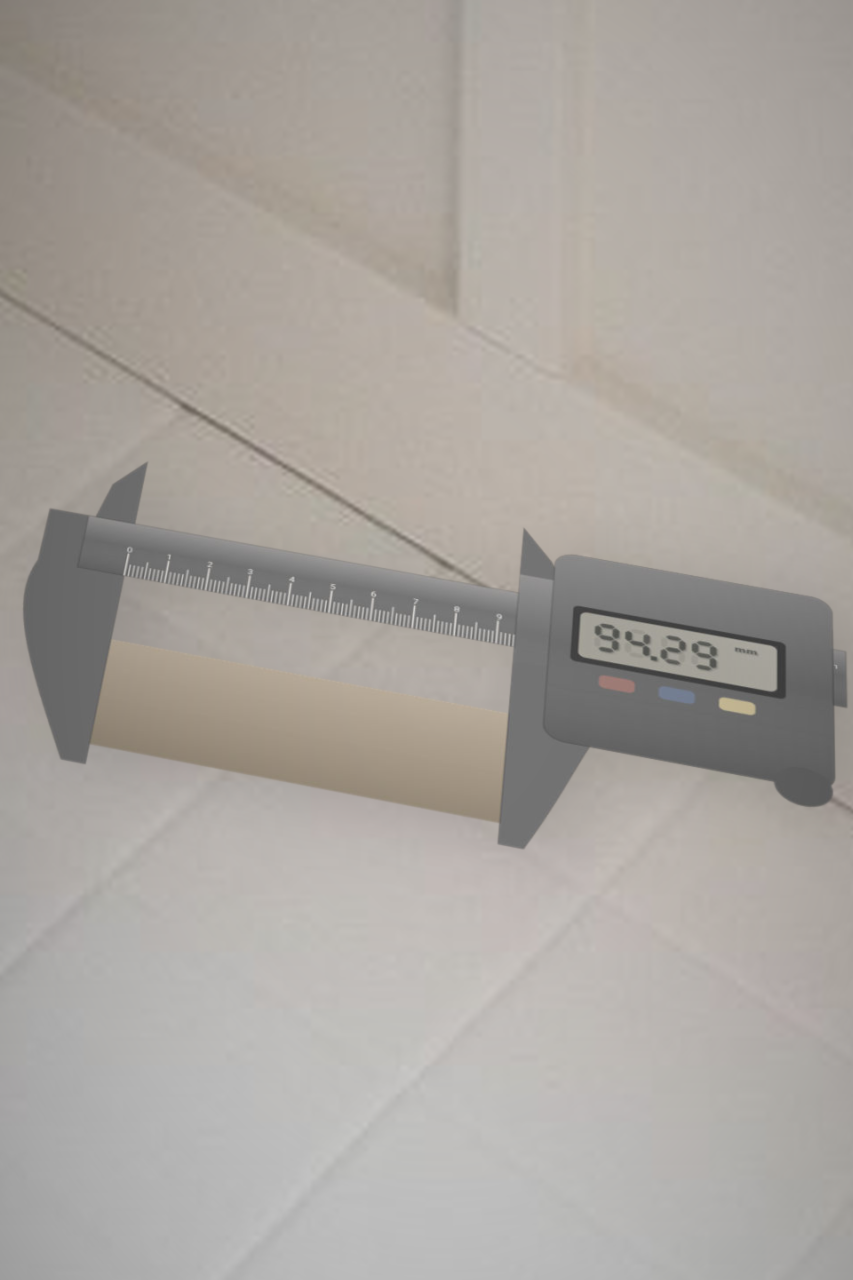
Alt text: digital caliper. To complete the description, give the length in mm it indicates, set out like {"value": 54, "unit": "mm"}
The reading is {"value": 94.29, "unit": "mm"}
